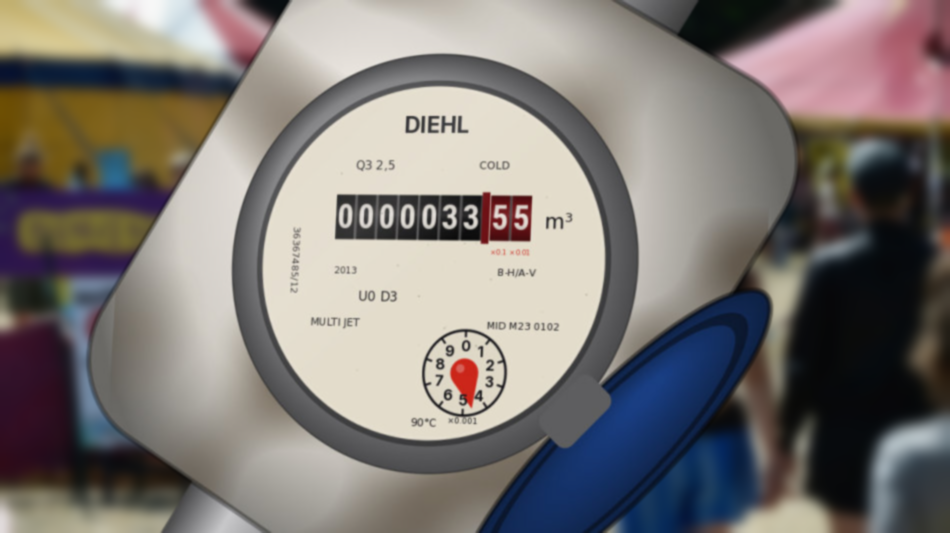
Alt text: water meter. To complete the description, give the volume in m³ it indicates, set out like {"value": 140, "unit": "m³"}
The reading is {"value": 33.554, "unit": "m³"}
